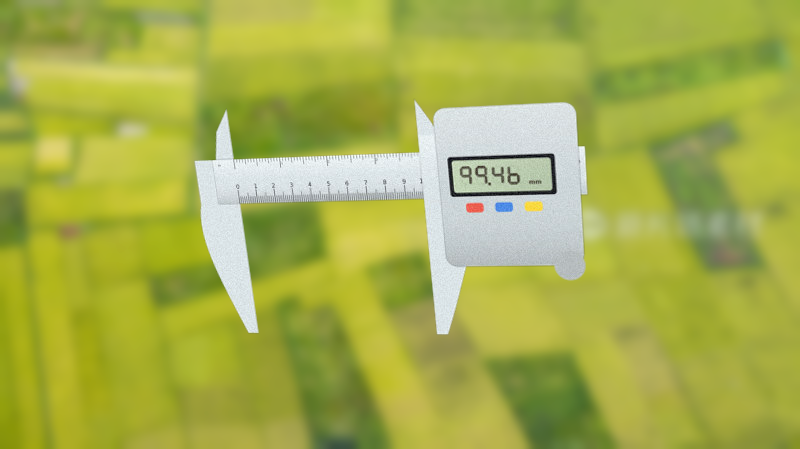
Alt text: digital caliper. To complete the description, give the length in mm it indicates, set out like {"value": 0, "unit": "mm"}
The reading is {"value": 99.46, "unit": "mm"}
